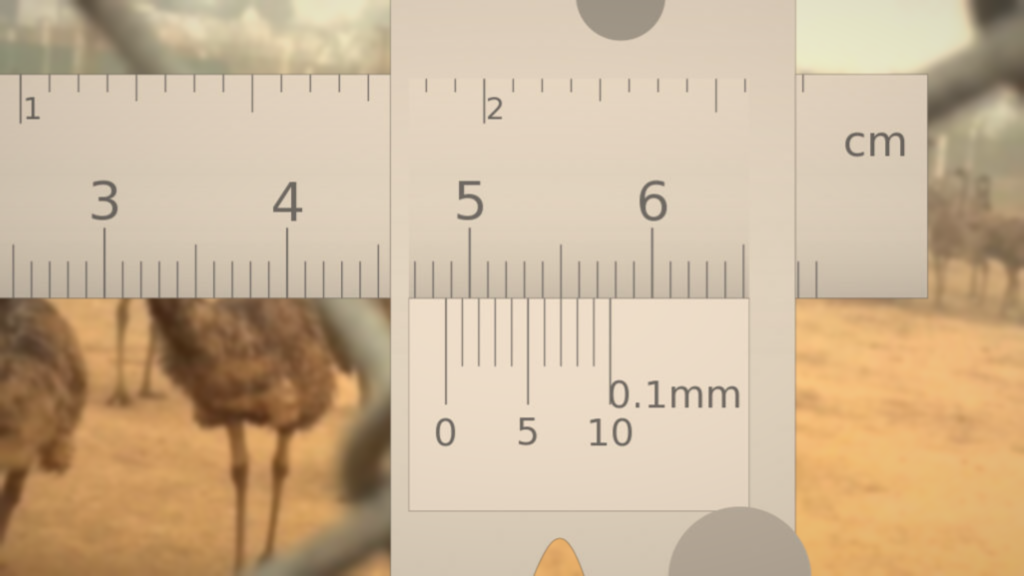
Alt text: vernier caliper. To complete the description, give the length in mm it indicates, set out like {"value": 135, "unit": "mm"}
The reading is {"value": 48.7, "unit": "mm"}
